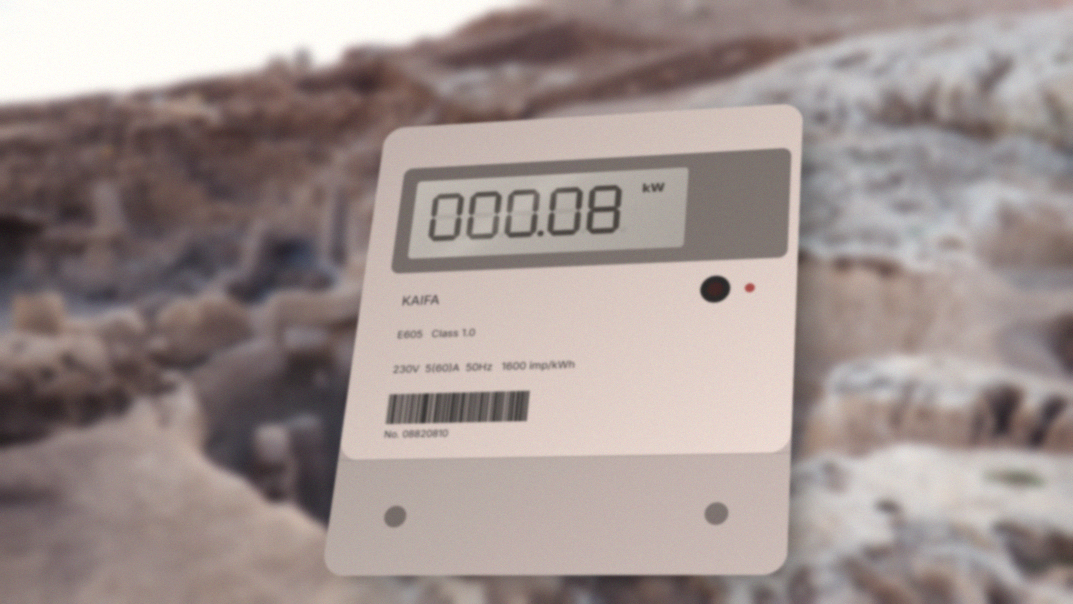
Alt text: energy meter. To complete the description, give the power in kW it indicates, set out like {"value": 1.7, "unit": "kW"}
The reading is {"value": 0.08, "unit": "kW"}
